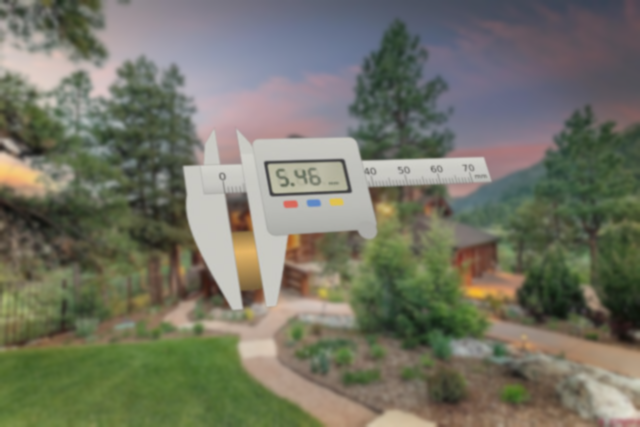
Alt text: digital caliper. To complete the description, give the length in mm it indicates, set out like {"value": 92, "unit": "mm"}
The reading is {"value": 5.46, "unit": "mm"}
